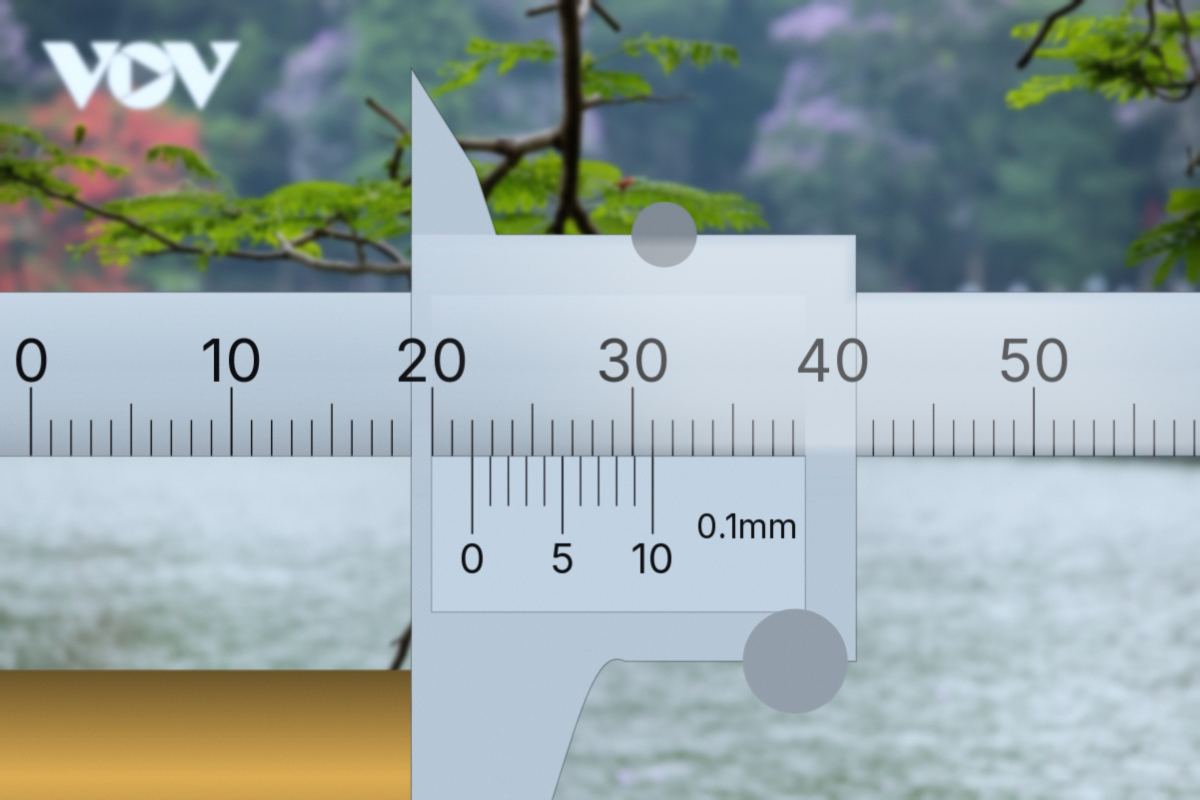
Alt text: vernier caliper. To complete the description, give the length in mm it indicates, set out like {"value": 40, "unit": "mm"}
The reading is {"value": 22.0, "unit": "mm"}
